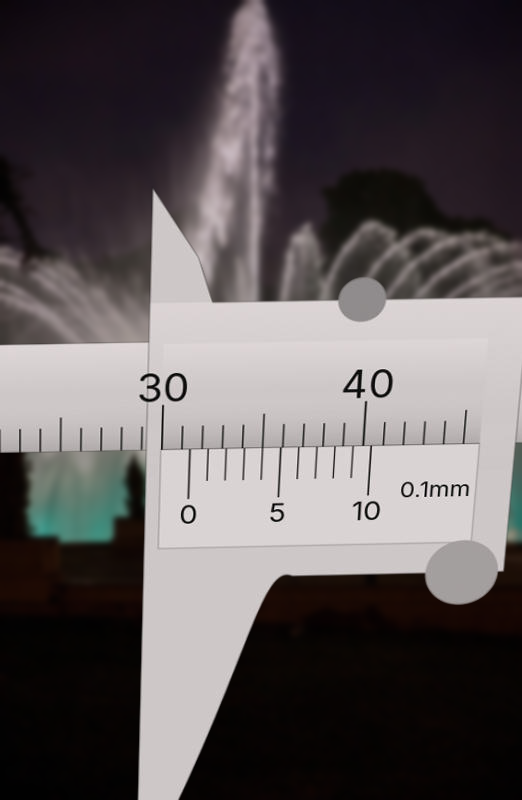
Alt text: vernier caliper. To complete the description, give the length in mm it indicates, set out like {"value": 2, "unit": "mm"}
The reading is {"value": 31.4, "unit": "mm"}
